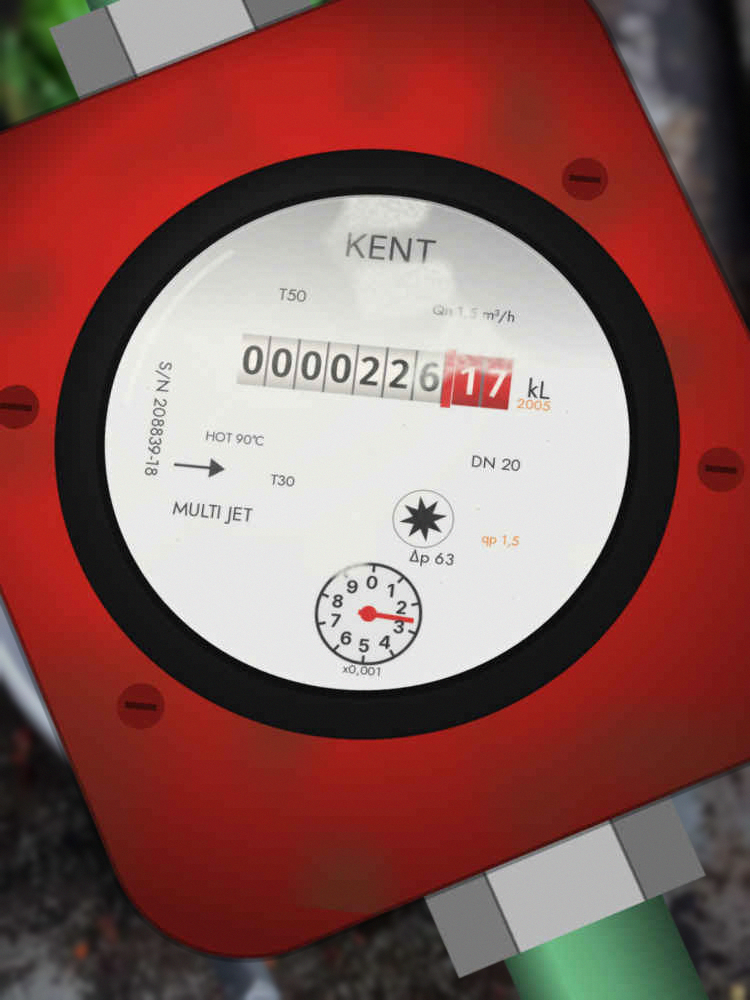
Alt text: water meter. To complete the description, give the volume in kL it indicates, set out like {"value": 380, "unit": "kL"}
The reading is {"value": 226.172, "unit": "kL"}
